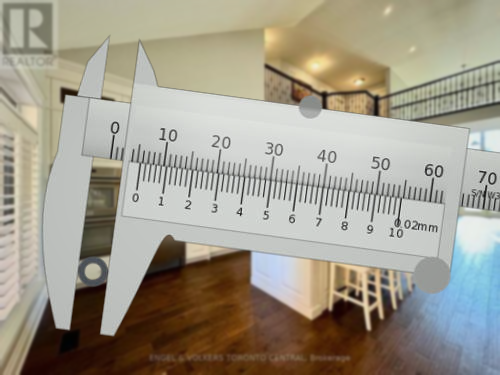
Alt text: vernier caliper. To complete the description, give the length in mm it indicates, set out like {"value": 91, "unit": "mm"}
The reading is {"value": 5.6, "unit": "mm"}
